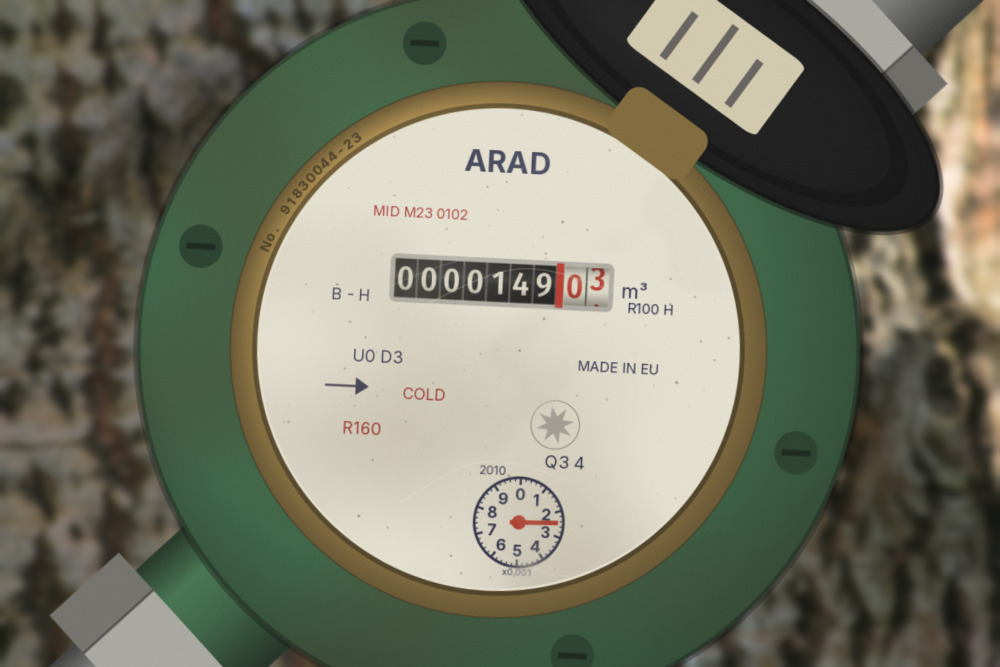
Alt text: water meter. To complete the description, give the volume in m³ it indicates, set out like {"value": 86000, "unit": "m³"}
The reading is {"value": 149.032, "unit": "m³"}
